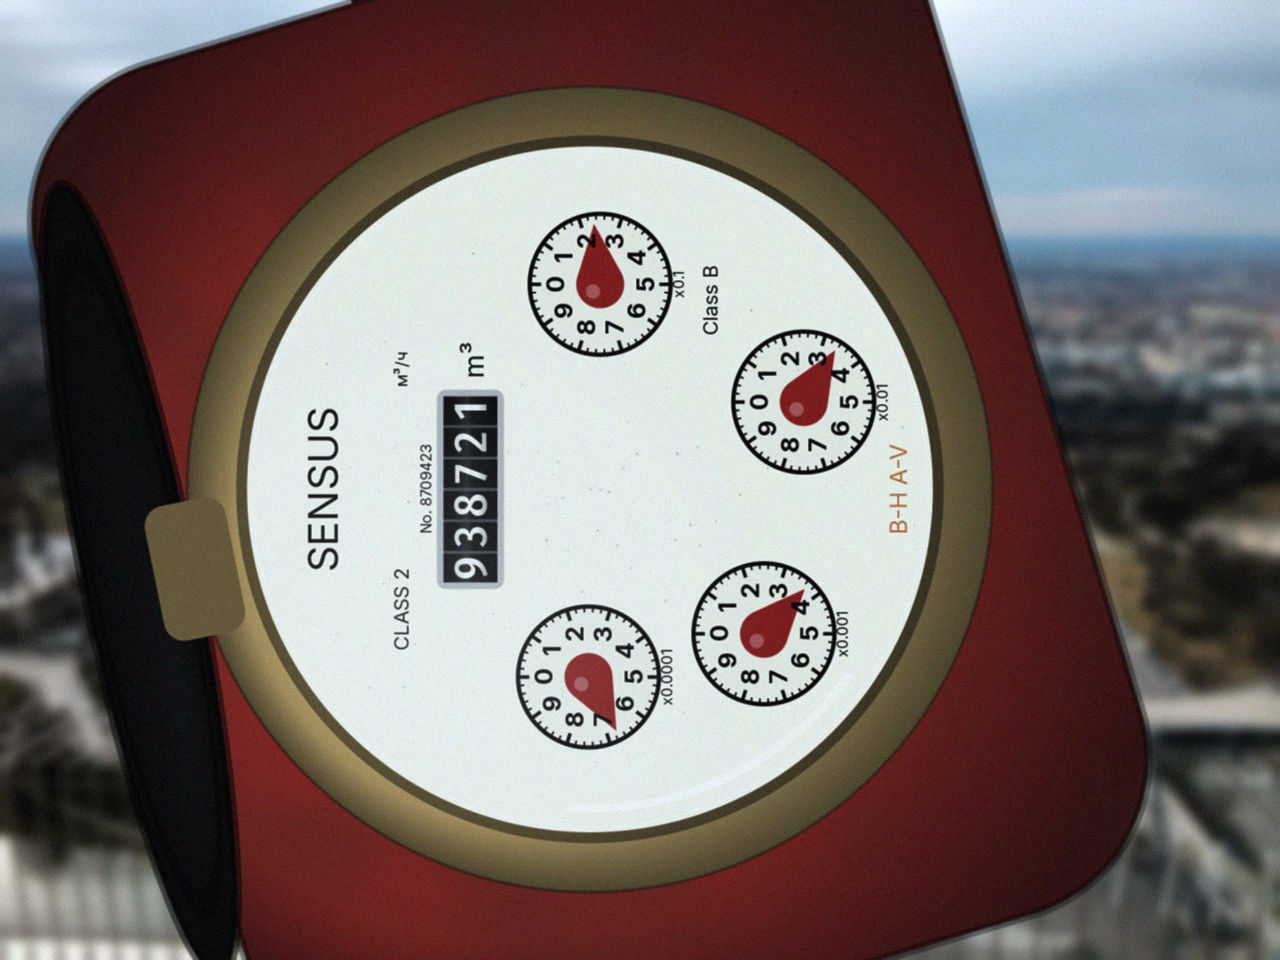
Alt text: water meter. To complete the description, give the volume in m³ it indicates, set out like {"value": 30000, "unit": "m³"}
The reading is {"value": 938721.2336, "unit": "m³"}
